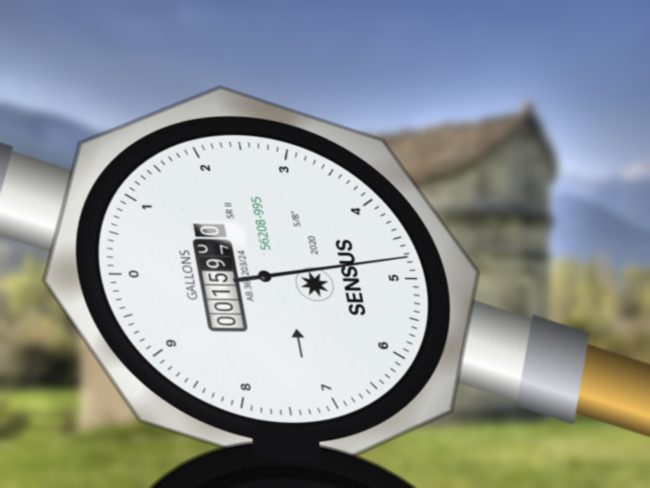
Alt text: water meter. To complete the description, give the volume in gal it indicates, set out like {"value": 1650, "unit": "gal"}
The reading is {"value": 15964.7, "unit": "gal"}
